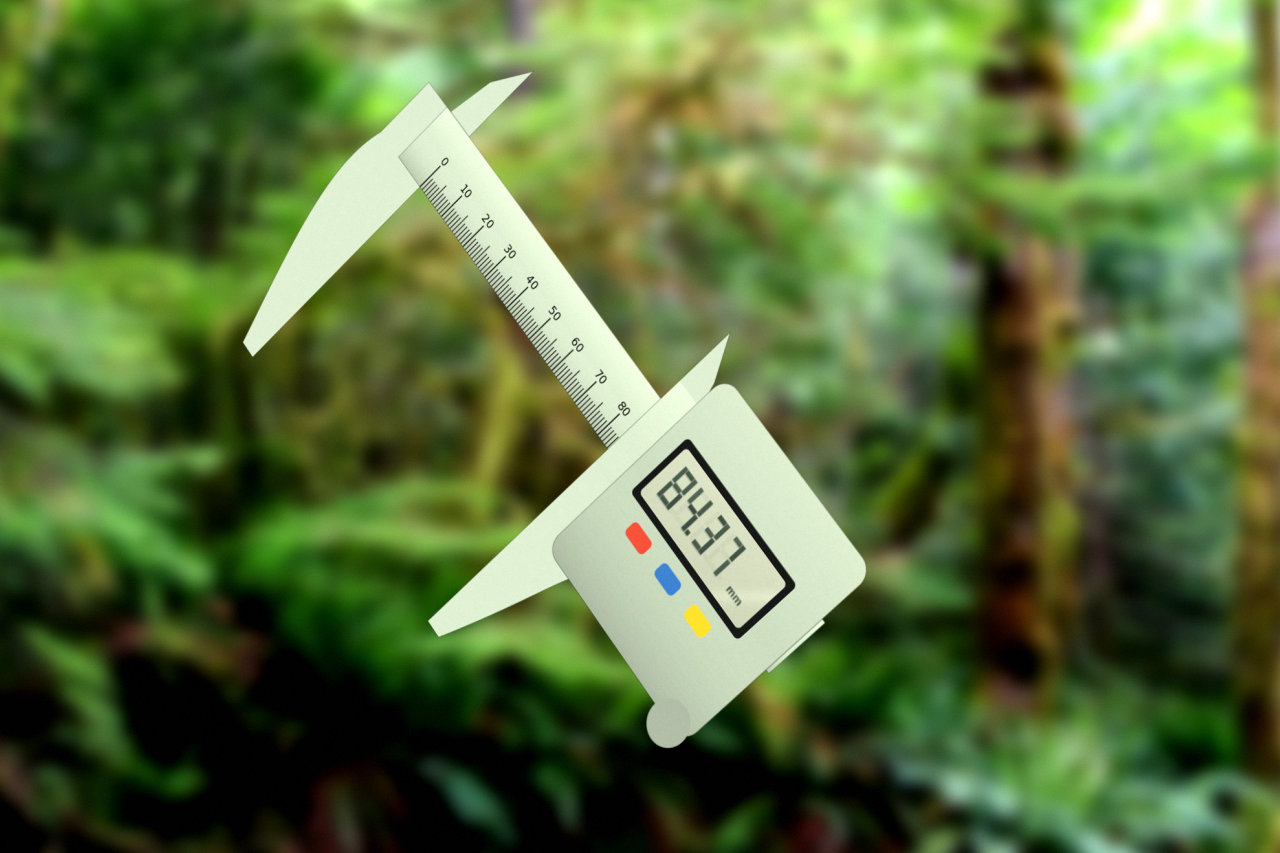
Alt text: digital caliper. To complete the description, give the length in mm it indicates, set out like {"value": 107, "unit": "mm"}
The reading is {"value": 84.37, "unit": "mm"}
